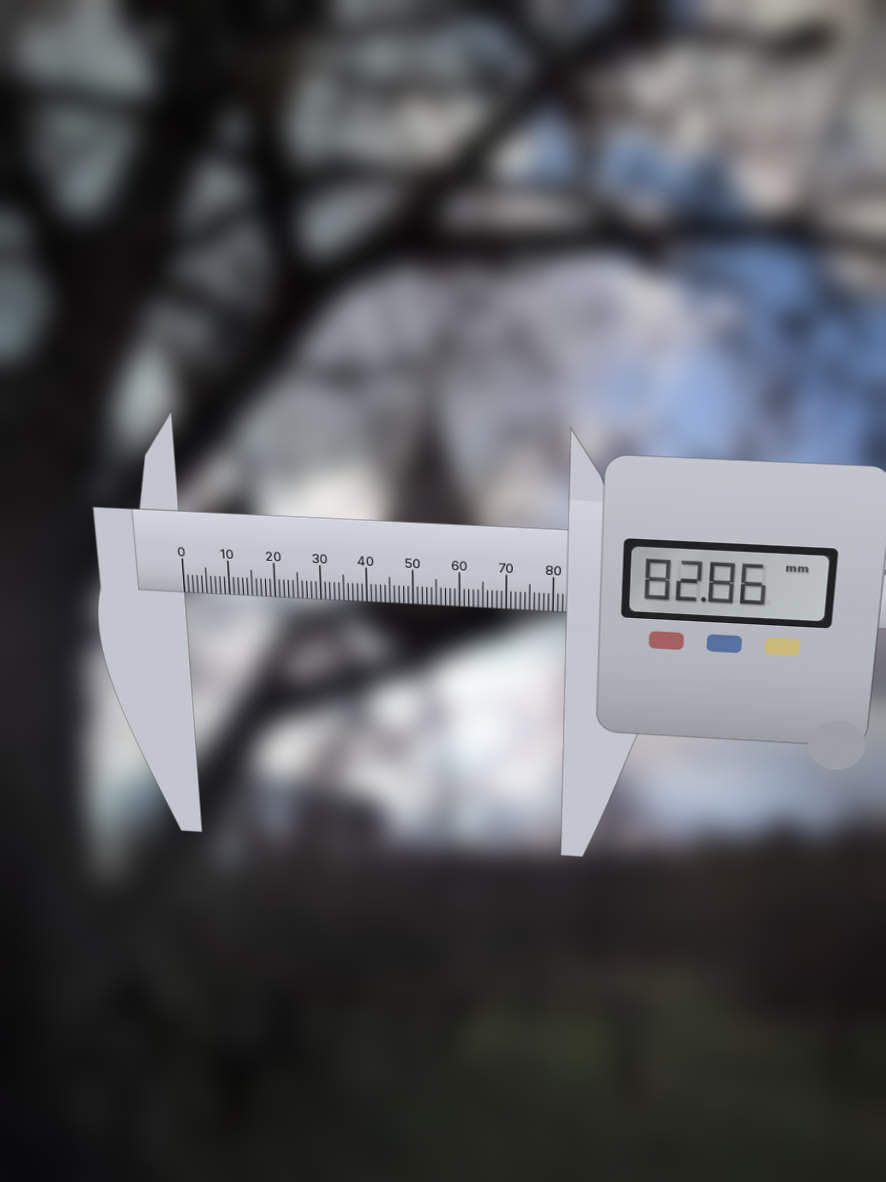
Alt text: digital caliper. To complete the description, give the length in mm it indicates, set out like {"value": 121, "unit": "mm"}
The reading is {"value": 82.86, "unit": "mm"}
